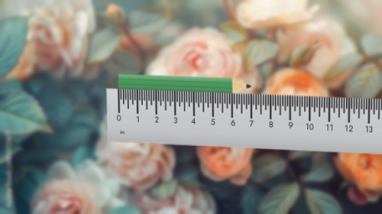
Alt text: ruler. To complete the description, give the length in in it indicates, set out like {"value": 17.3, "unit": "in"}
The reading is {"value": 7, "unit": "in"}
